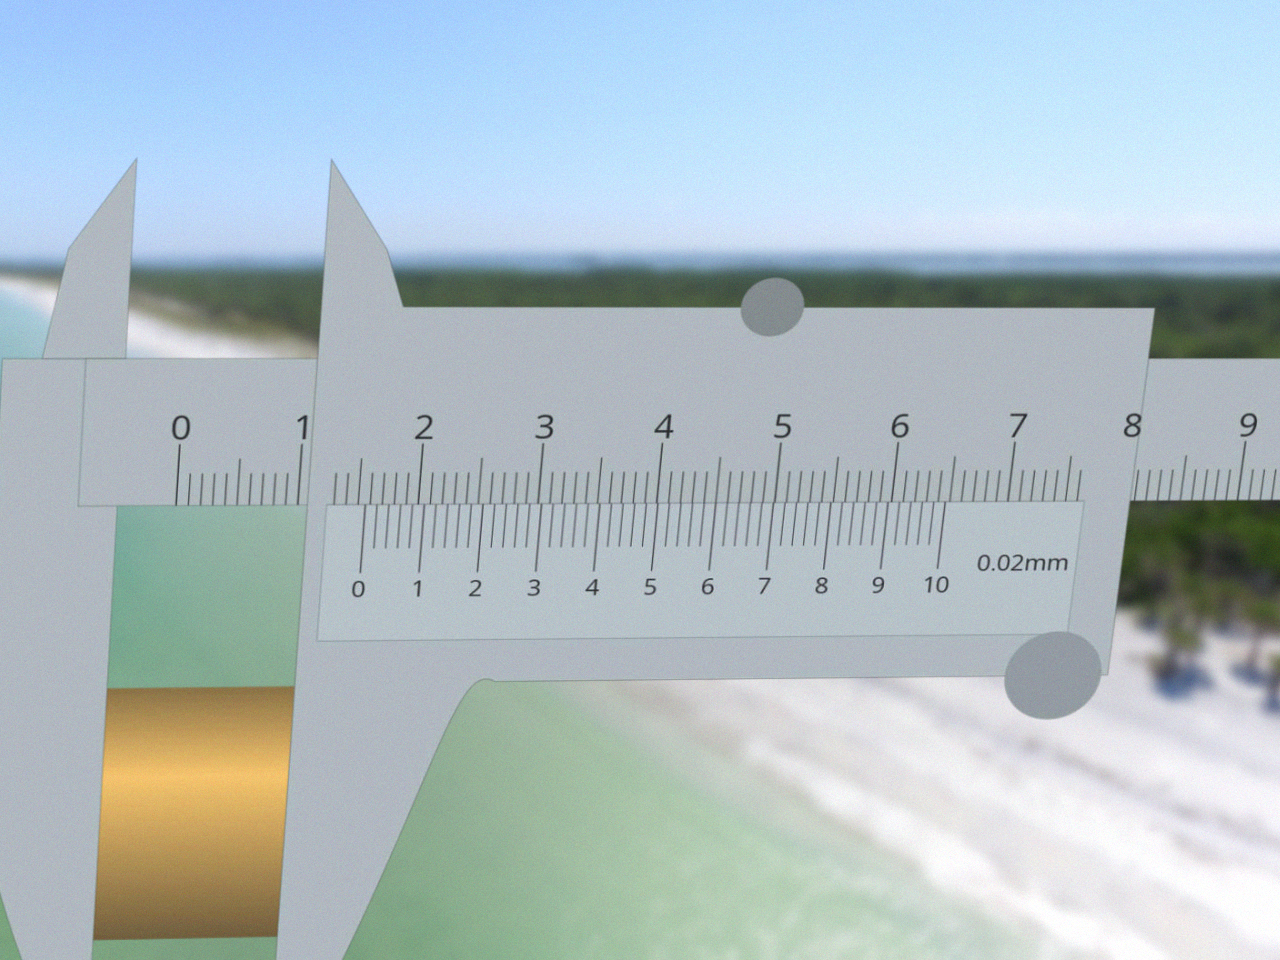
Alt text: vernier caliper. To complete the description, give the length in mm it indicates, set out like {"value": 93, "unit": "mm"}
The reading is {"value": 15.6, "unit": "mm"}
